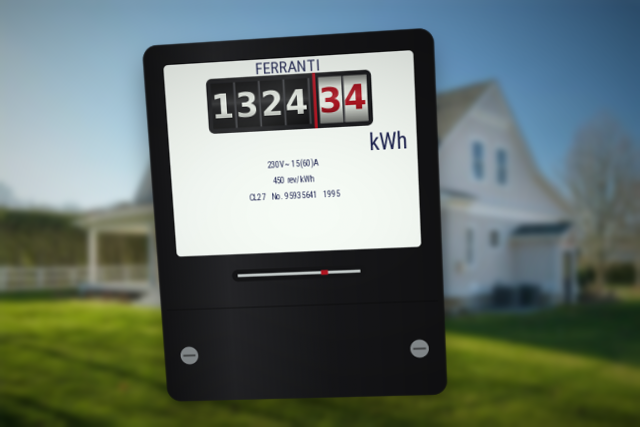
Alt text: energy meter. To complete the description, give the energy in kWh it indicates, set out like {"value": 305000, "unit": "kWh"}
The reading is {"value": 1324.34, "unit": "kWh"}
